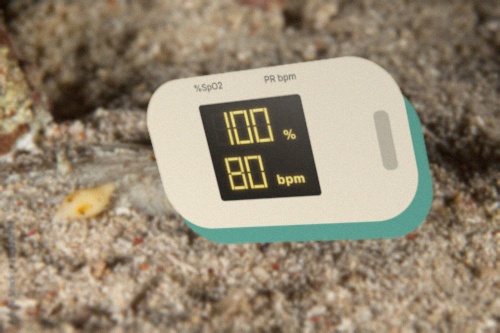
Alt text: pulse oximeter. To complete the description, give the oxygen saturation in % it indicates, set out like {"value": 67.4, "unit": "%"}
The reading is {"value": 100, "unit": "%"}
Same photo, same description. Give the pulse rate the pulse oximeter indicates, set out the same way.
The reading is {"value": 80, "unit": "bpm"}
